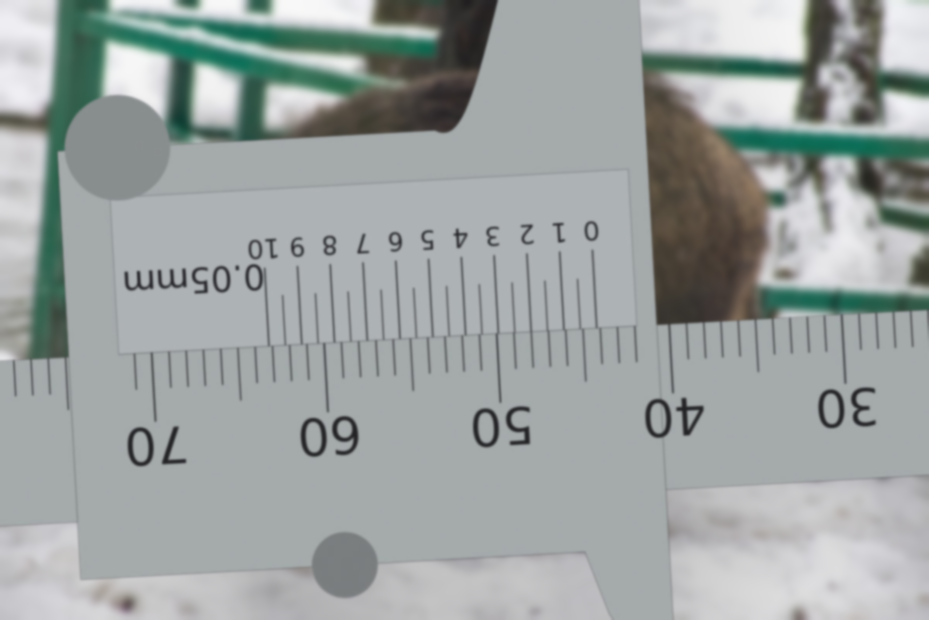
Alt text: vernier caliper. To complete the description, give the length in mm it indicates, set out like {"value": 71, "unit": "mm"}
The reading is {"value": 44.2, "unit": "mm"}
